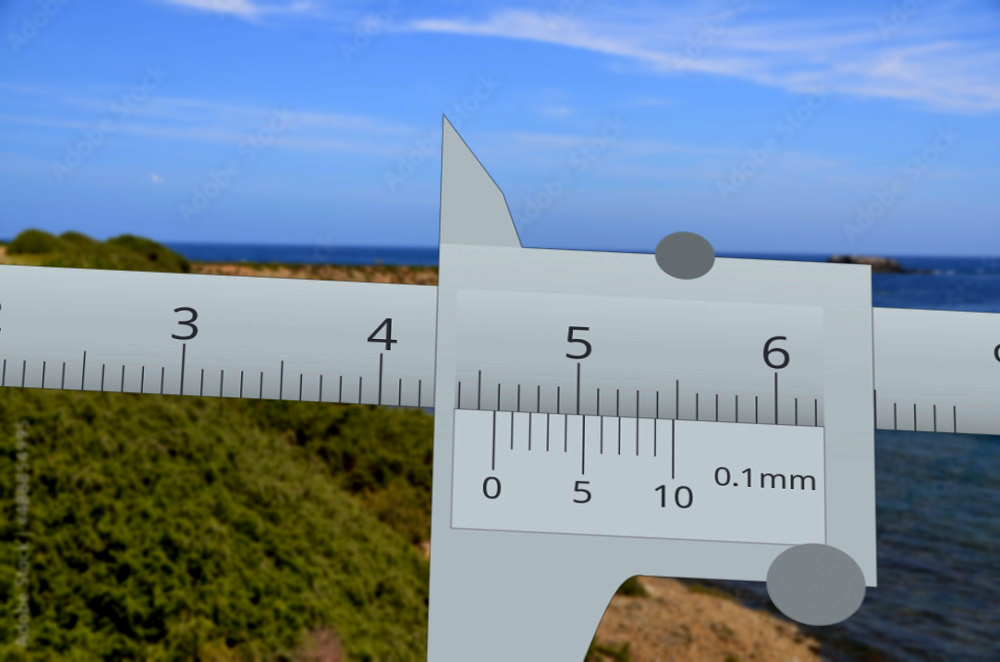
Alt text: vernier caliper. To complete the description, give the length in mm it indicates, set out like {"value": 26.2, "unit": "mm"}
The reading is {"value": 45.8, "unit": "mm"}
